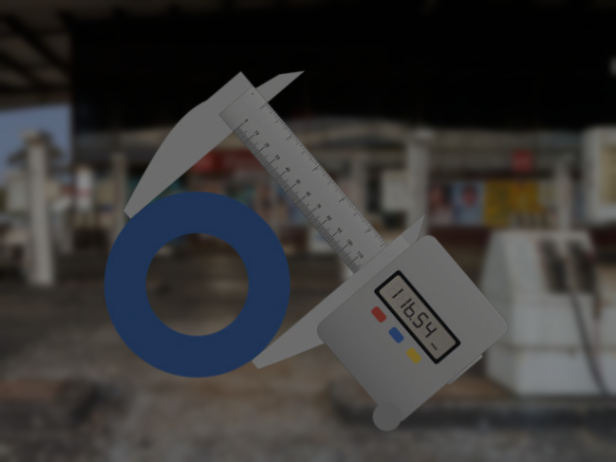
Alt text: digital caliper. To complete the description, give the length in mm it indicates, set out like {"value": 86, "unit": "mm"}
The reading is {"value": 116.54, "unit": "mm"}
